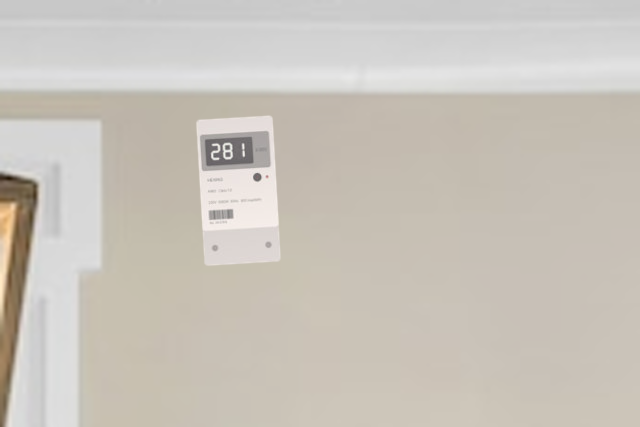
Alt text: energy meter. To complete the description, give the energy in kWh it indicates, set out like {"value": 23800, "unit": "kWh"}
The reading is {"value": 281, "unit": "kWh"}
